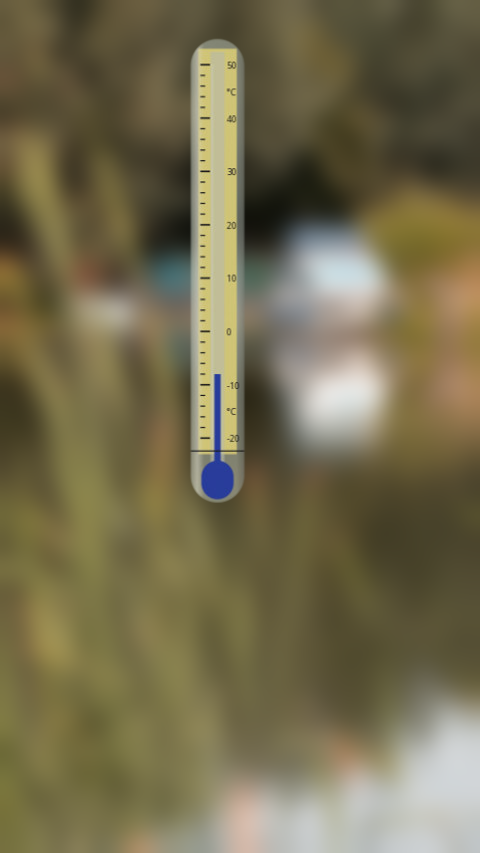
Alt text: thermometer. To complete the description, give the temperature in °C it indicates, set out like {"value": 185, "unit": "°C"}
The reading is {"value": -8, "unit": "°C"}
